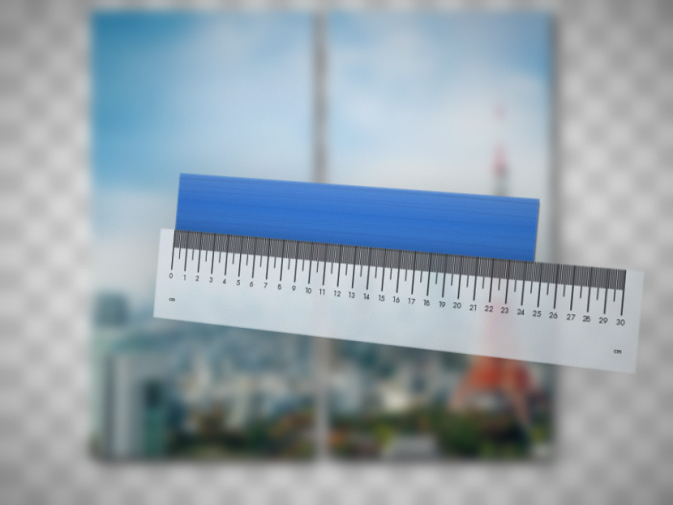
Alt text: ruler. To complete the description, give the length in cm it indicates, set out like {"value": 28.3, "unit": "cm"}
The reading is {"value": 24.5, "unit": "cm"}
